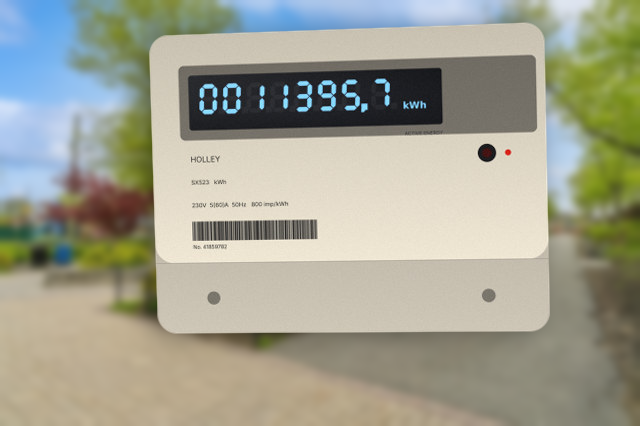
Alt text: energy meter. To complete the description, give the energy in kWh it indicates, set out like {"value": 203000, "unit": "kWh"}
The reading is {"value": 11395.7, "unit": "kWh"}
